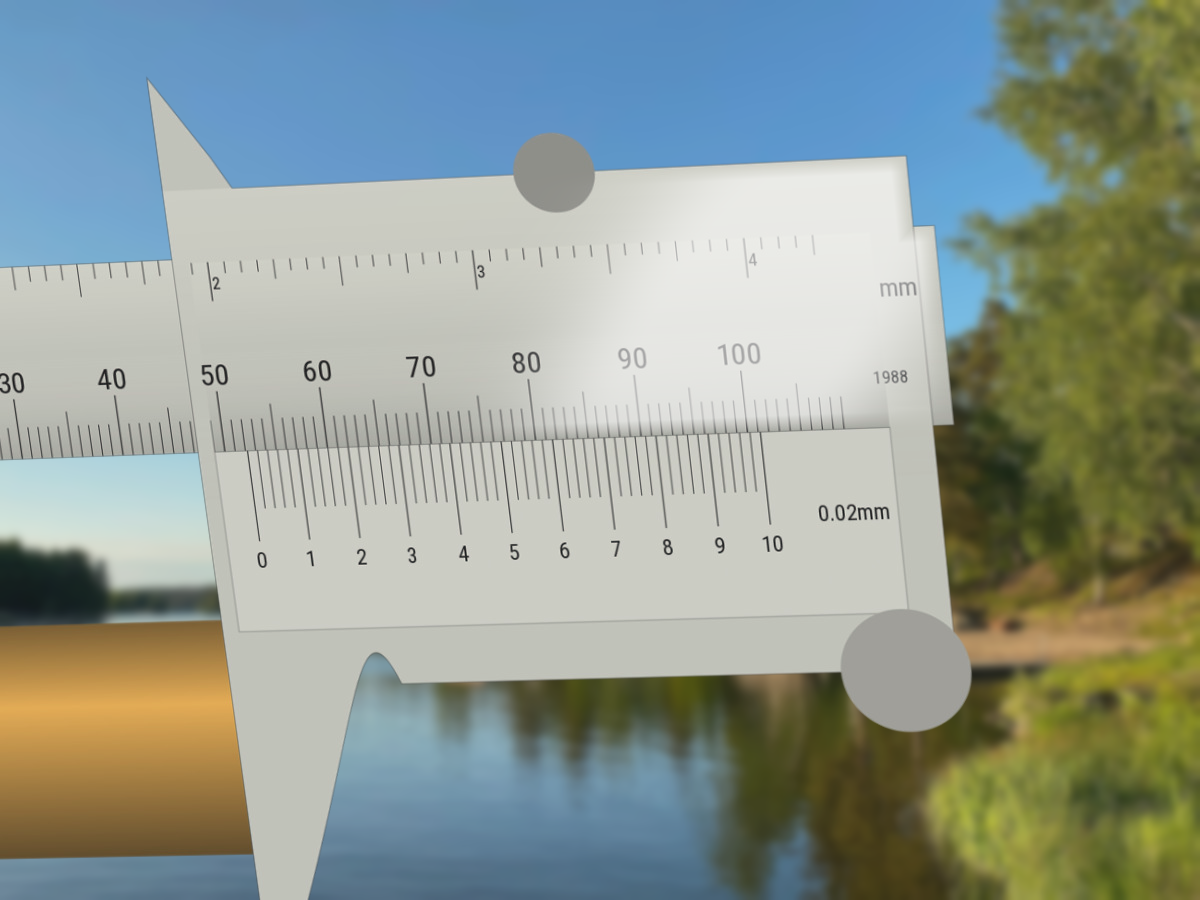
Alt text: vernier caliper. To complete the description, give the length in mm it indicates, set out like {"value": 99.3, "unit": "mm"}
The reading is {"value": 52.2, "unit": "mm"}
